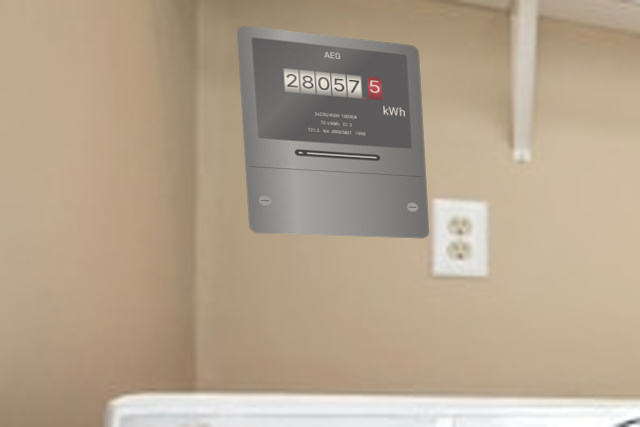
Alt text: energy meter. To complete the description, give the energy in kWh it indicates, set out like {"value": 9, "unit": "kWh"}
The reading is {"value": 28057.5, "unit": "kWh"}
